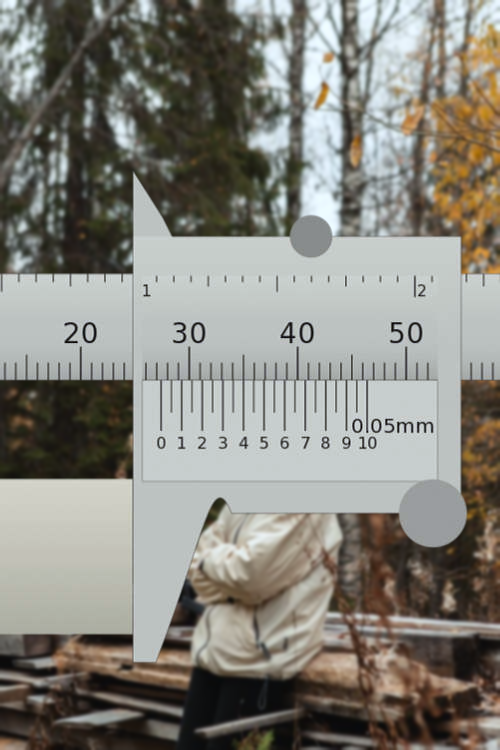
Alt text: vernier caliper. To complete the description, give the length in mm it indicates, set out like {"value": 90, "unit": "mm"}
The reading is {"value": 27.4, "unit": "mm"}
